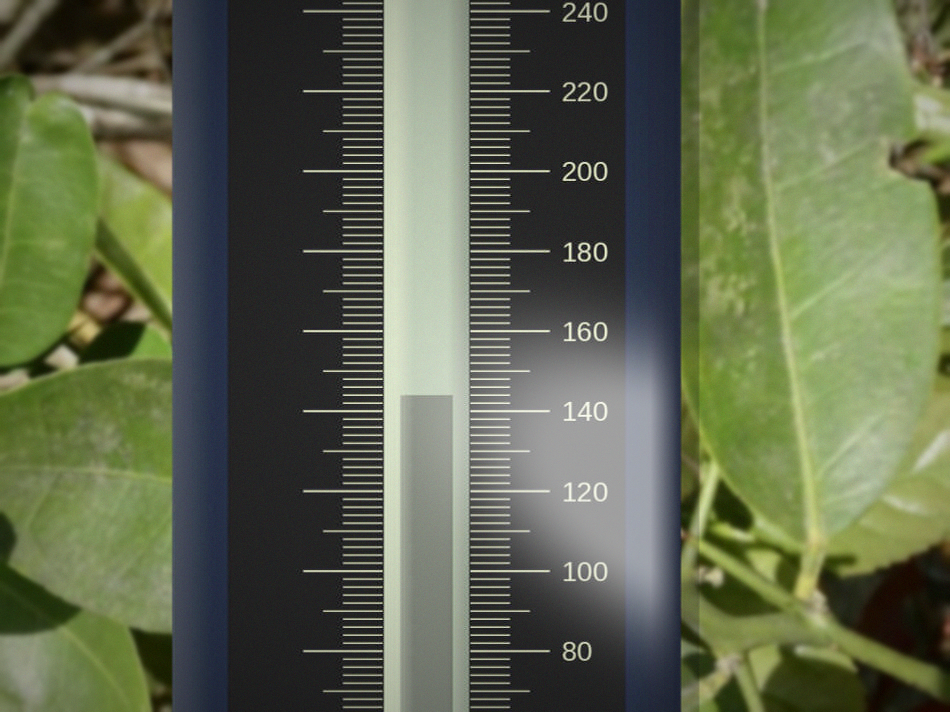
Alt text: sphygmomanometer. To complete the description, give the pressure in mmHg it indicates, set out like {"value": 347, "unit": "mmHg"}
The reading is {"value": 144, "unit": "mmHg"}
